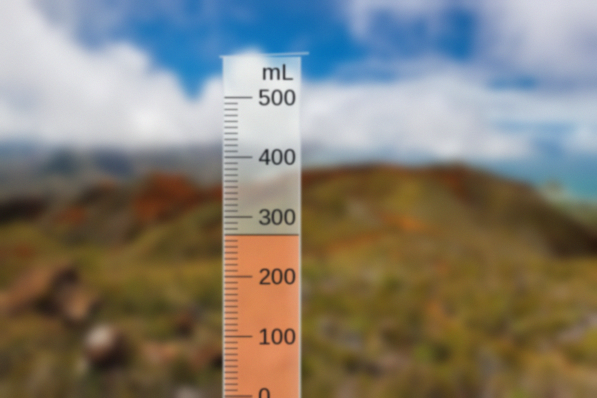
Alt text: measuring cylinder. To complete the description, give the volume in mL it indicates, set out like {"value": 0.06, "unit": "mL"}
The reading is {"value": 270, "unit": "mL"}
